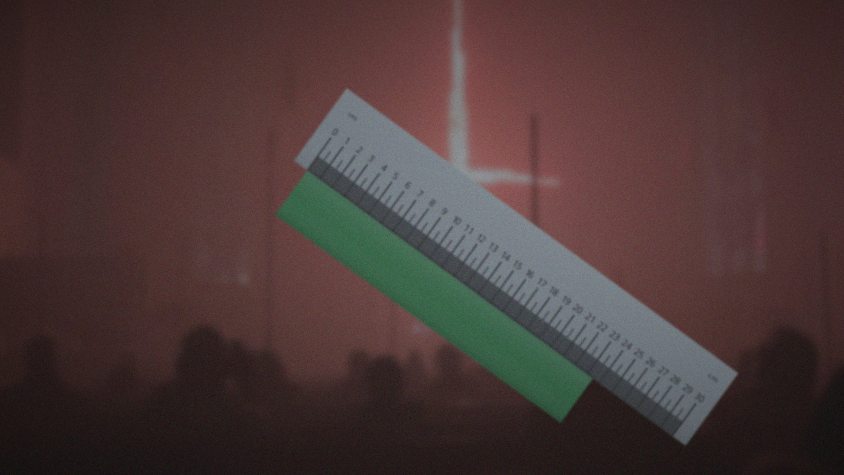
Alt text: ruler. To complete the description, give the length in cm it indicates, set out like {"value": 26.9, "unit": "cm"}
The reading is {"value": 23.5, "unit": "cm"}
